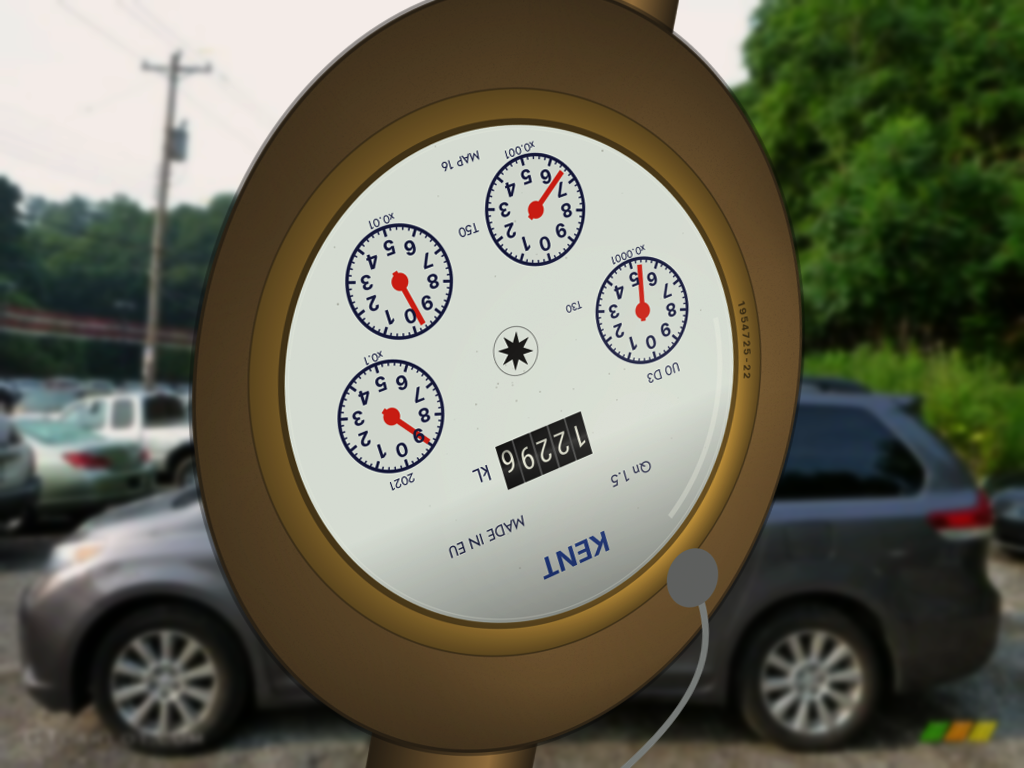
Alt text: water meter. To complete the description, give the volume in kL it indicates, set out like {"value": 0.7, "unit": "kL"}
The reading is {"value": 12295.8965, "unit": "kL"}
